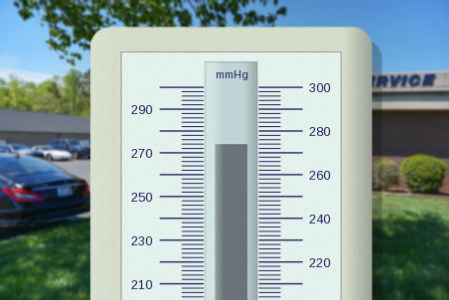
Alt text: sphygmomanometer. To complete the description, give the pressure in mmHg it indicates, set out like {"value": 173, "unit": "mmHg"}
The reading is {"value": 274, "unit": "mmHg"}
